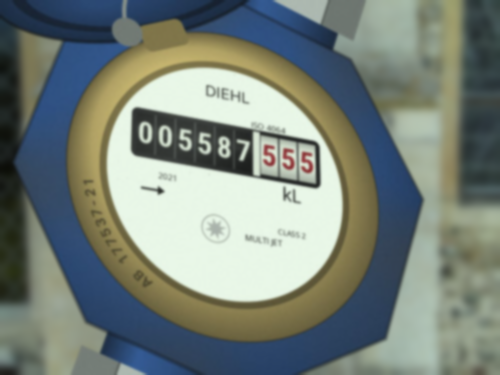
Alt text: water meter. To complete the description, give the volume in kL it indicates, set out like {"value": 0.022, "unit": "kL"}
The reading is {"value": 5587.555, "unit": "kL"}
